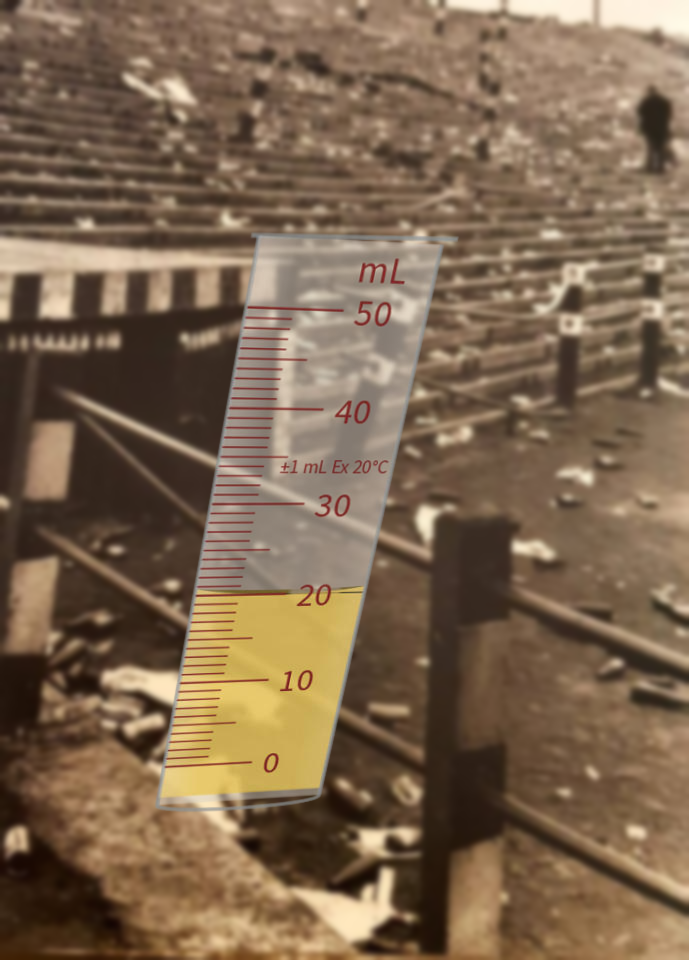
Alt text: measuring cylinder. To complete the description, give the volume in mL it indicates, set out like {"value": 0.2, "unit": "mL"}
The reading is {"value": 20, "unit": "mL"}
